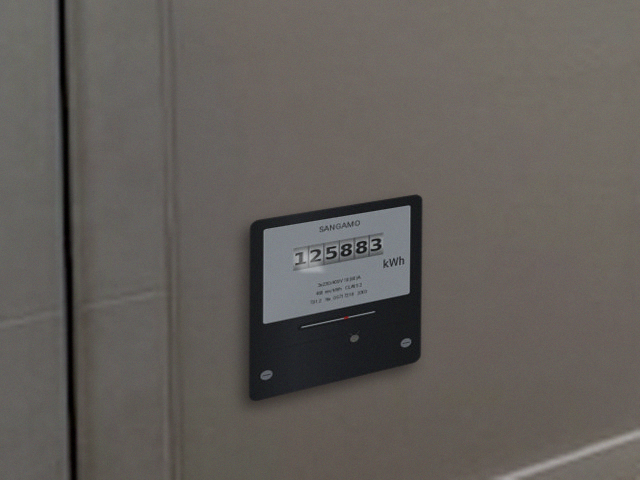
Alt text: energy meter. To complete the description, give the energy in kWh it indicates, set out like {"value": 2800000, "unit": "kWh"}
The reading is {"value": 125883, "unit": "kWh"}
